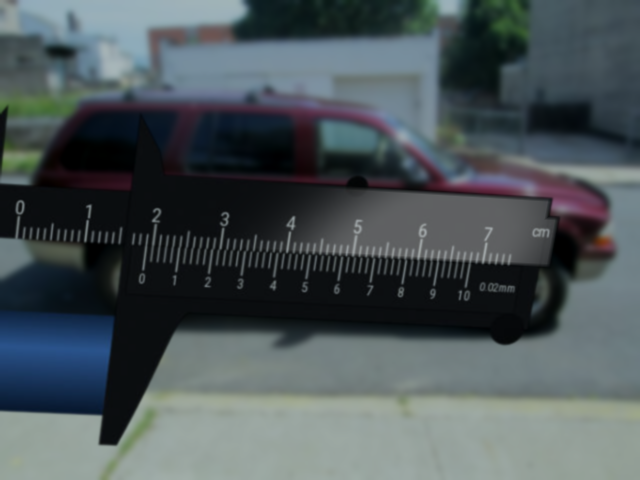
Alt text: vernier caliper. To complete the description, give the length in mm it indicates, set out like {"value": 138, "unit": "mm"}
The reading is {"value": 19.0, "unit": "mm"}
